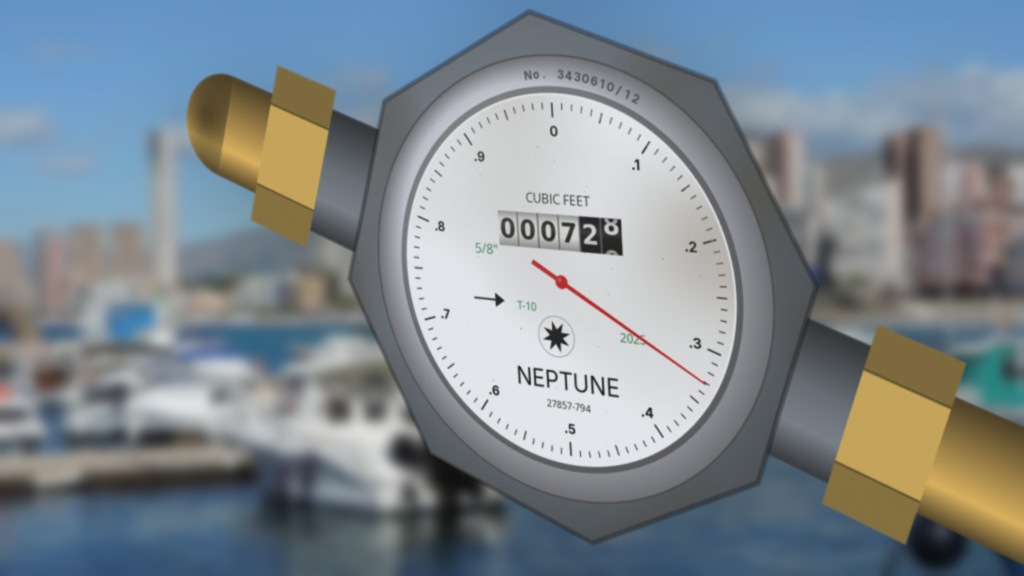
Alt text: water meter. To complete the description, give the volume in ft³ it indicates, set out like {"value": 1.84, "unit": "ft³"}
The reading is {"value": 728.33, "unit": "ft³"}
